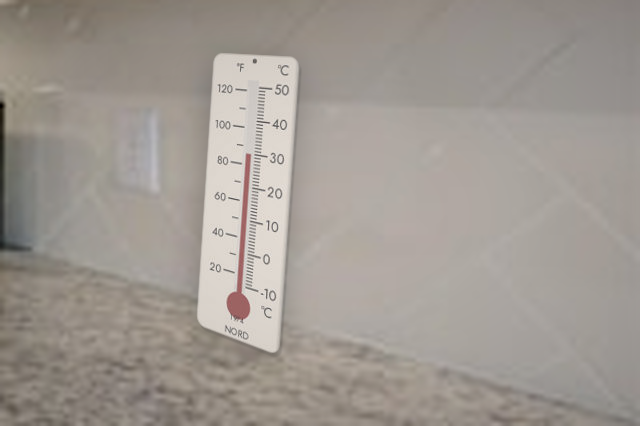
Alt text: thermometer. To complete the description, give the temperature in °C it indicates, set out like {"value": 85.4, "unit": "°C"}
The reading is {"value": 30, "unit": "°C"}
